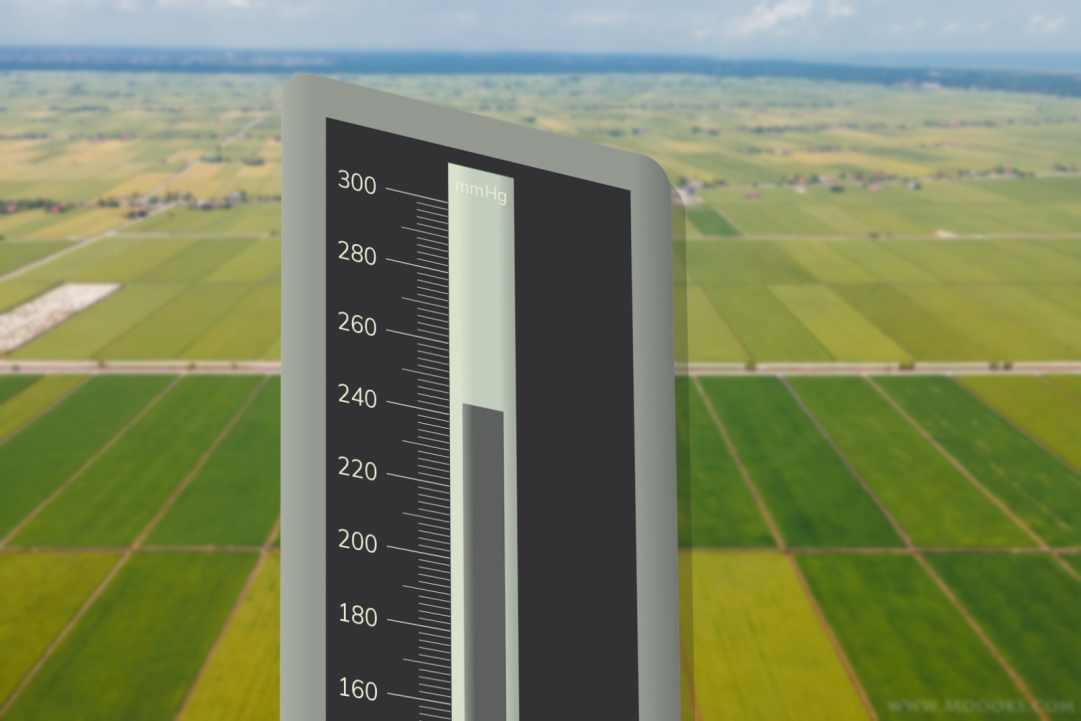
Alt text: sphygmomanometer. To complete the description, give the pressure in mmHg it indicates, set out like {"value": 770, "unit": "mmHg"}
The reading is {"value": 244, "unit": "mmHg"}
